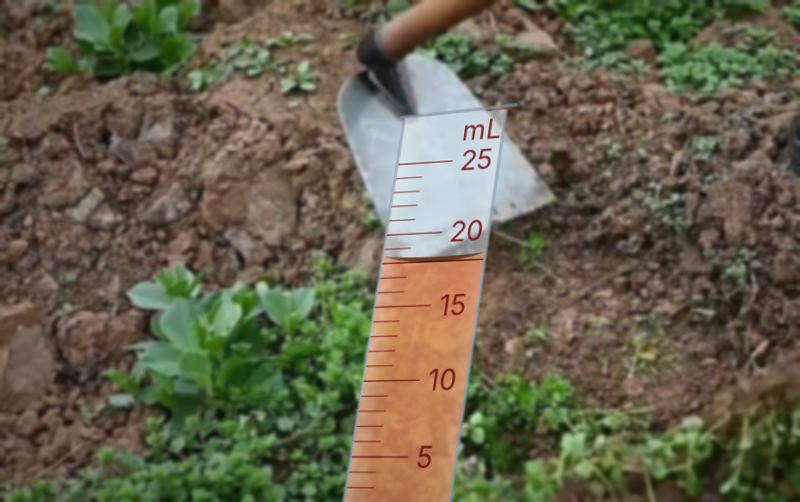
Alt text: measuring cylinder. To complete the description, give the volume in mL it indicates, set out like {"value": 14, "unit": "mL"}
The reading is {"value": 18, "unit": "mL"}
